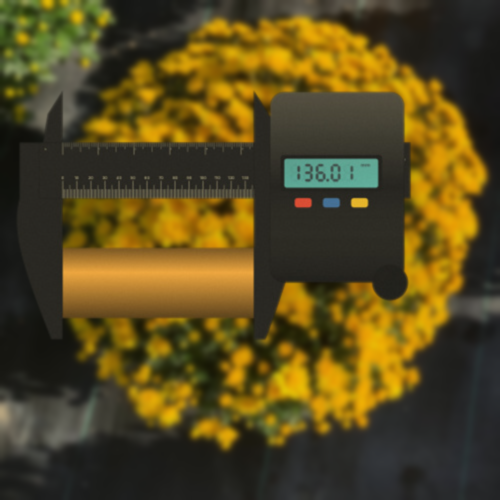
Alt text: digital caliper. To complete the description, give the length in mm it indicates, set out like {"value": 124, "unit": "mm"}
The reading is {"value": 136.01, "unit": "mm"}
